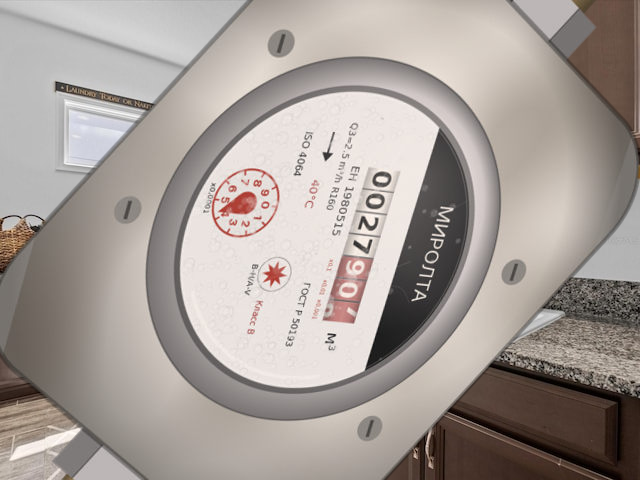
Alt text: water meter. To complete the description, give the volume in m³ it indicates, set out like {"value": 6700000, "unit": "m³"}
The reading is {"value": 27.9074, "unit": "m³"}
